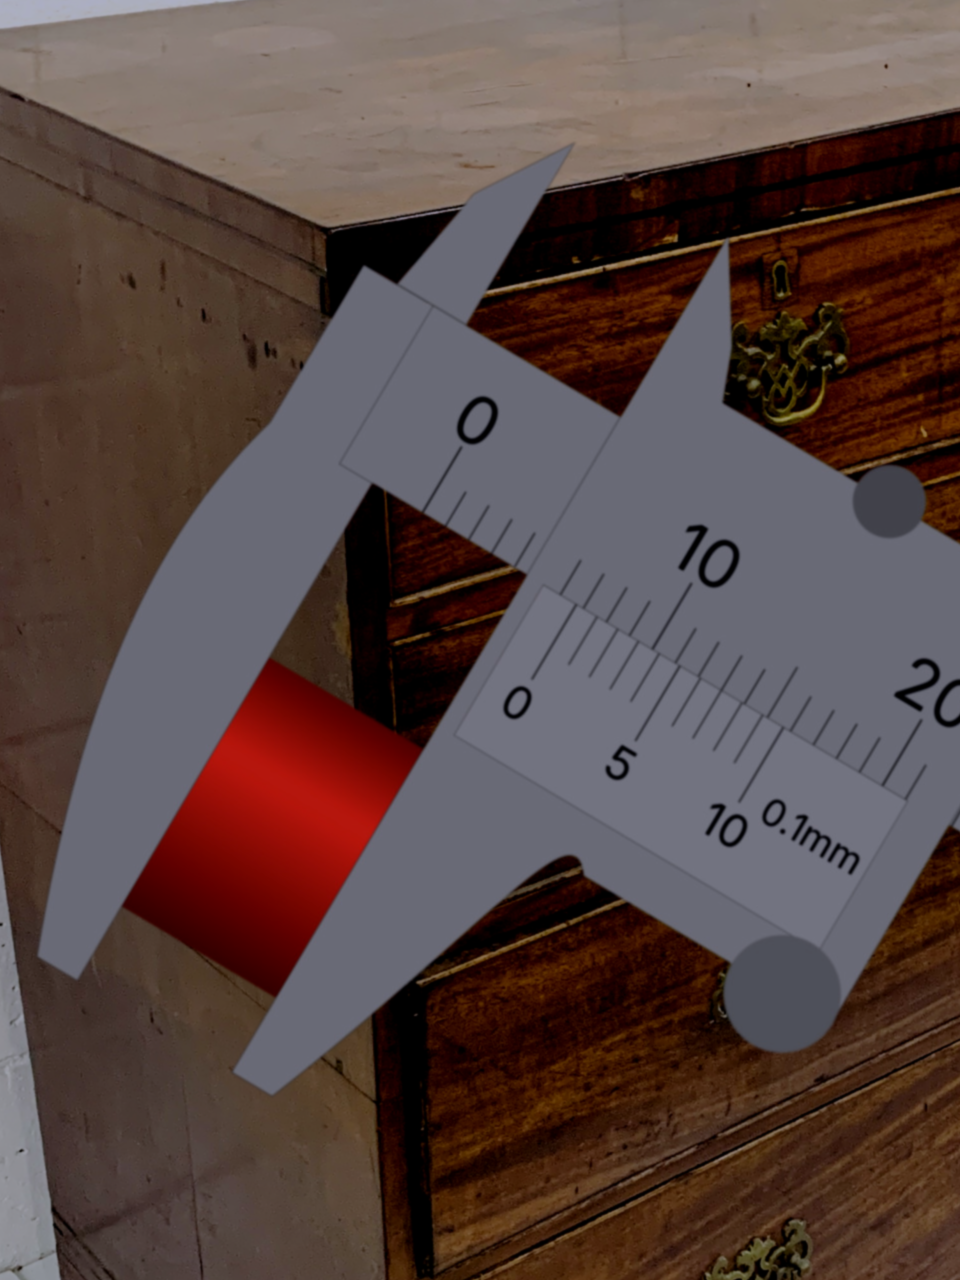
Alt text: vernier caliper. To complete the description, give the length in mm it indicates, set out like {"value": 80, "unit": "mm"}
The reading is {"value": 6.7, "unit": "mm"}
